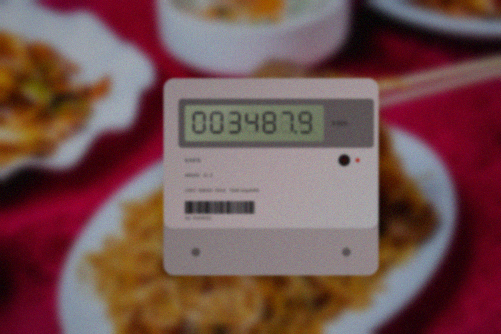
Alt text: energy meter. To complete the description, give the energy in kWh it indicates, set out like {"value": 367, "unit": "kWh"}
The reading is {"value": 3487.9, "unit": "kWh"}
